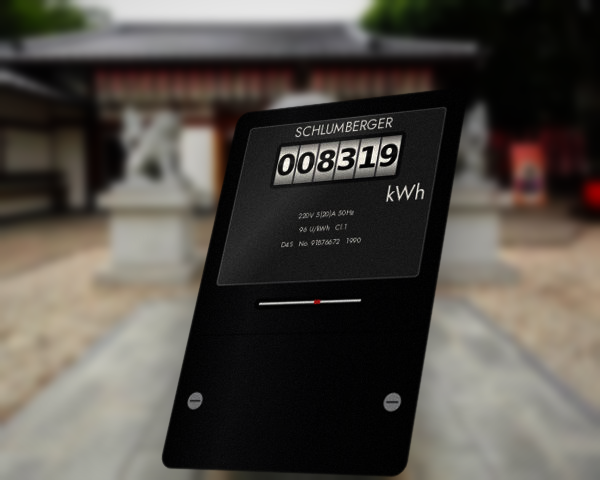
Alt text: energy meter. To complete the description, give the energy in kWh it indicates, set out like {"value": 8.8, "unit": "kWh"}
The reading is {"value": 8319, "unit": "kWh"}
